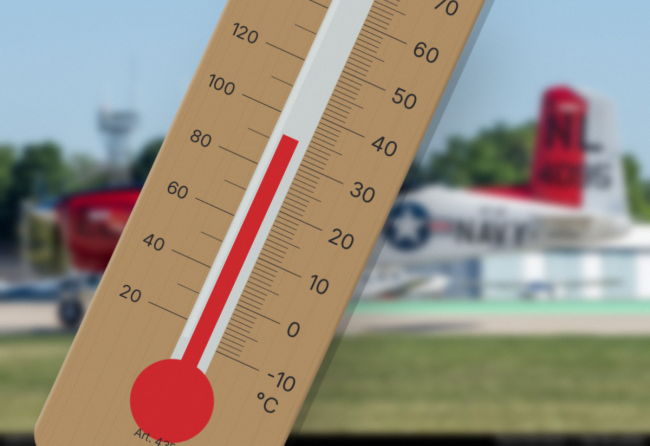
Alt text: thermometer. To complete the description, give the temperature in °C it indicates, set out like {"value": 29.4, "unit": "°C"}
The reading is {"value": 34, "unit": "°C"}
